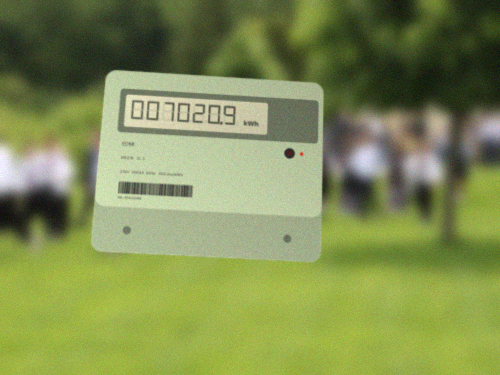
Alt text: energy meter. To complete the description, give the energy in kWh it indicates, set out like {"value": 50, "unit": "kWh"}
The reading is {"value": 7020.9, "unit": "kWh"}
